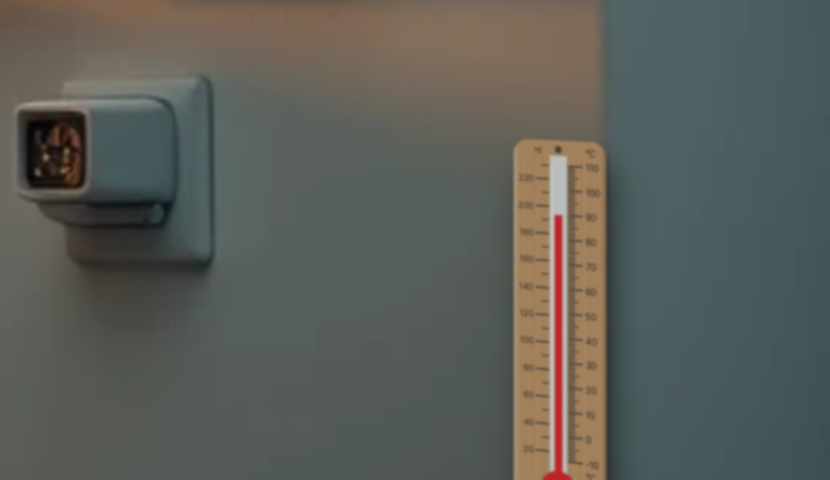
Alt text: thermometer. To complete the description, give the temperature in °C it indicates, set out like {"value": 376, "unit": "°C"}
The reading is {"value": 90, "unit": "°C"}
